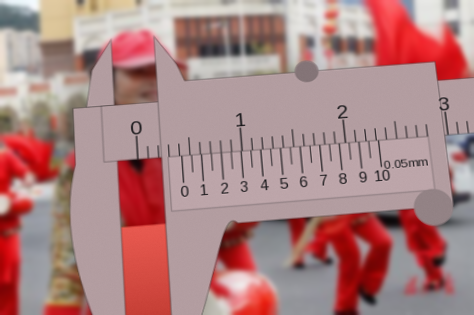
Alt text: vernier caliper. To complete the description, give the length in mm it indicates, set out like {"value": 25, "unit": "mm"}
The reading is {"value": 4.2, "unit": "mm"}
